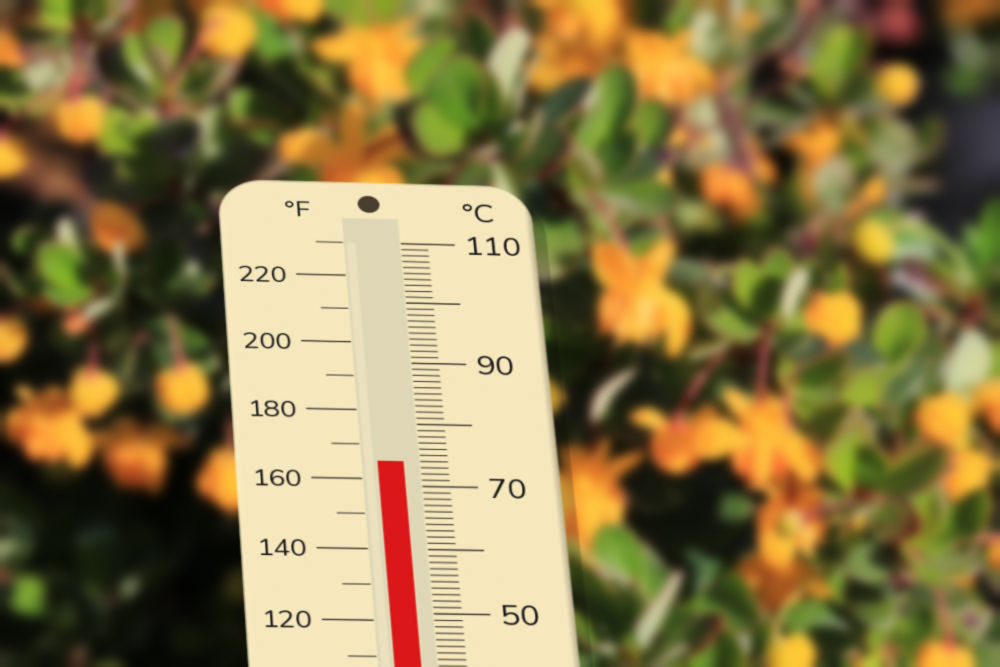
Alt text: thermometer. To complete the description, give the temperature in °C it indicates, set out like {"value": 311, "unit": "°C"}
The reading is {"value": 74, "unit": "°C"}
